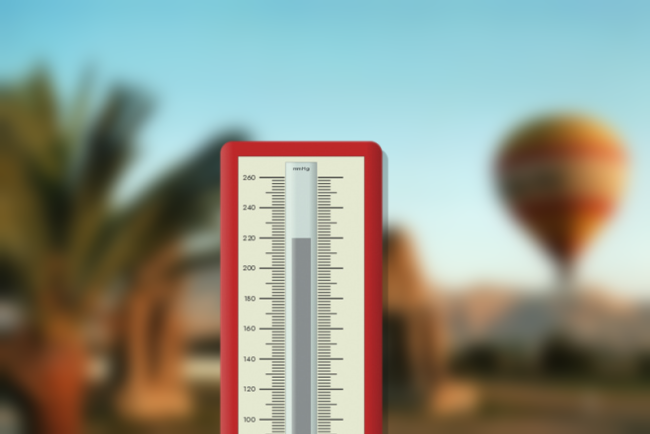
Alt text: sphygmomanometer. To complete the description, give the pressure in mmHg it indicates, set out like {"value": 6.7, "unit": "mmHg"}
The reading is {"value": 220, "unit": "mmHg"}
